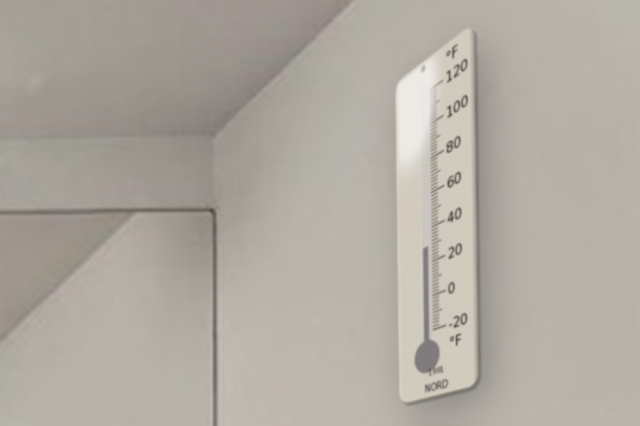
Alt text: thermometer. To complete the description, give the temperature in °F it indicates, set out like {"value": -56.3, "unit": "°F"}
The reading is {"value": 30, "unit": "°F"}
